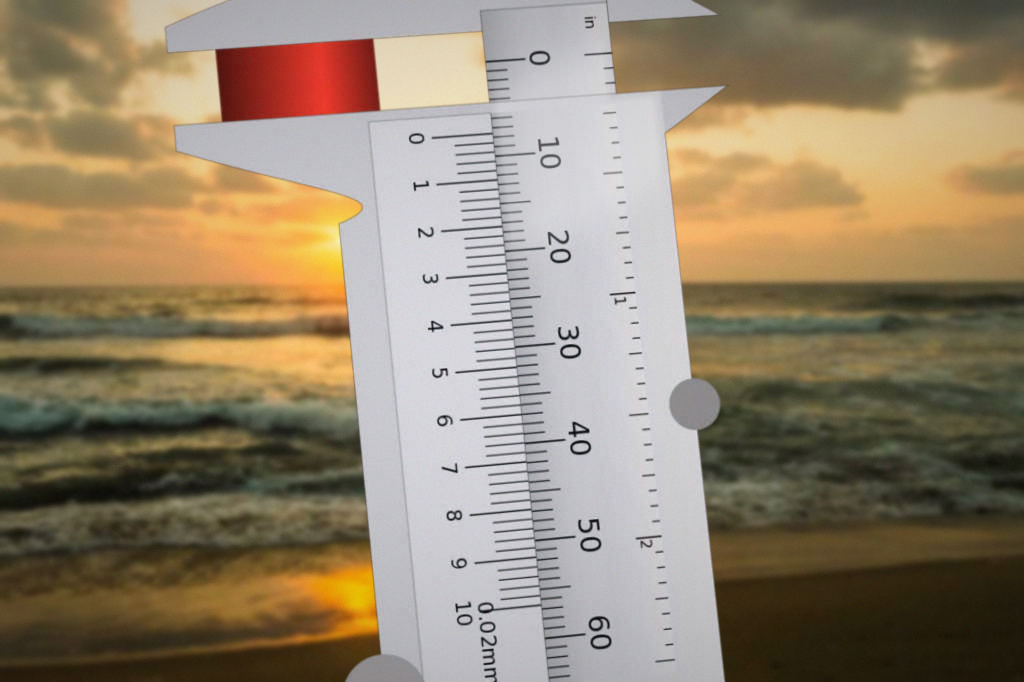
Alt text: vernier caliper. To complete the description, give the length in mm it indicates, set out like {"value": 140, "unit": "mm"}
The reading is {"value": 7.6, "unit": "mm"}
